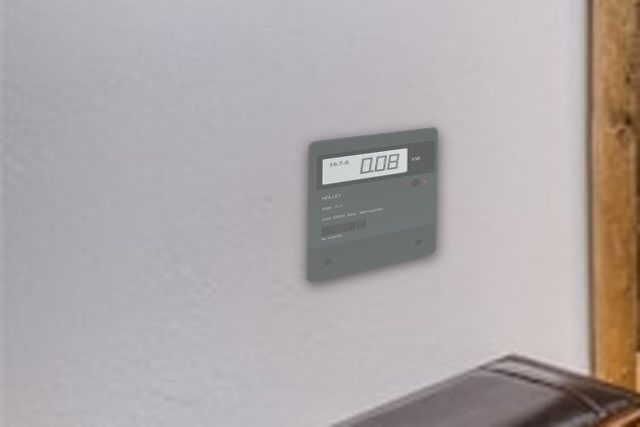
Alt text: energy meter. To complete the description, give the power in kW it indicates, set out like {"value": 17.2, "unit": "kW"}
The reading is {"value": 0.08, "unit": "kW"}
